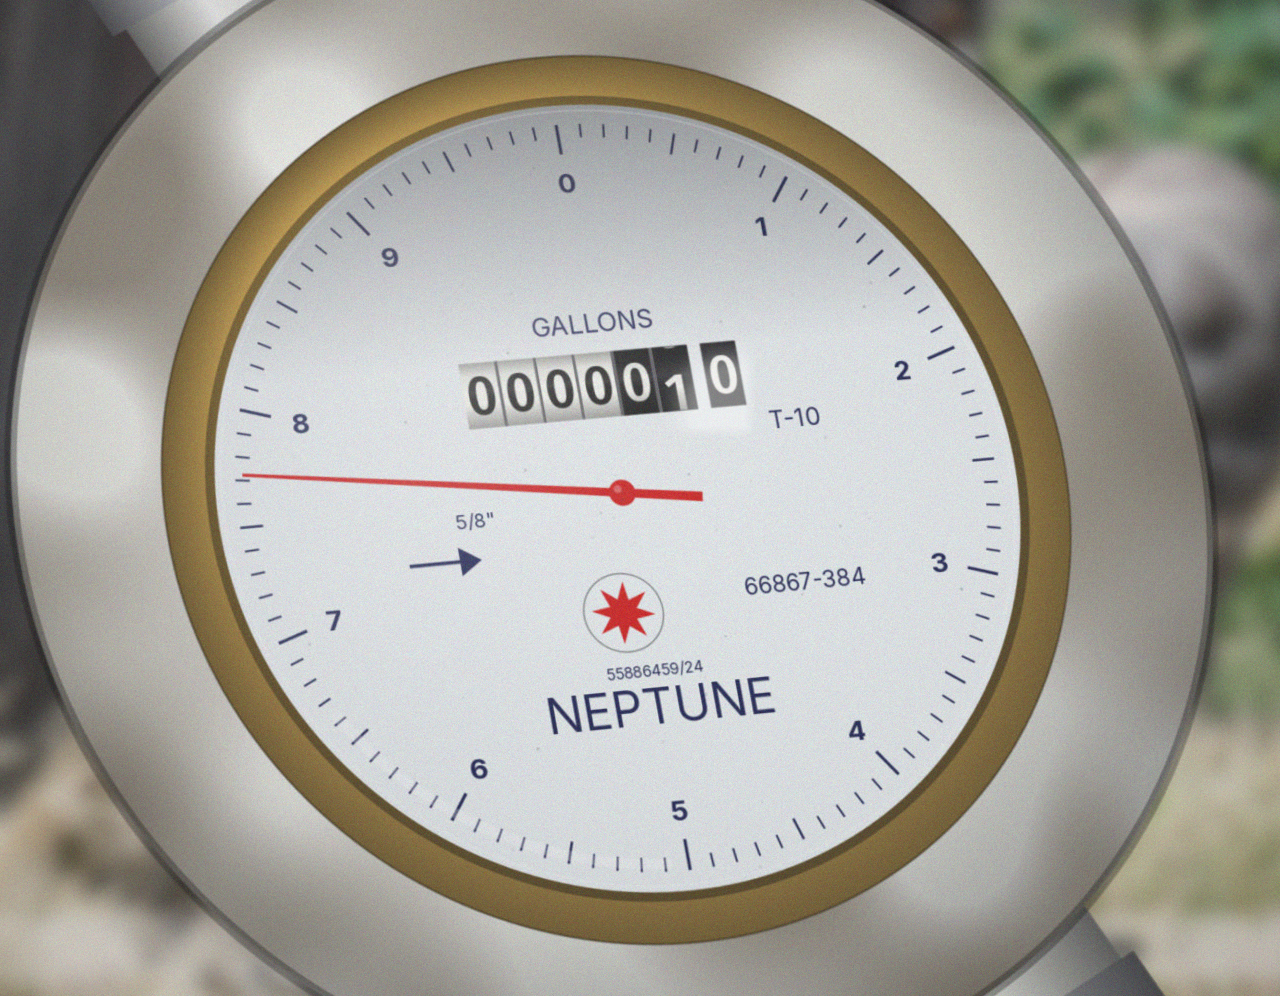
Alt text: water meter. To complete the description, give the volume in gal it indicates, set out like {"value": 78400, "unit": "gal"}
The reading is {"value": 7.7, "unit": "gal"}
